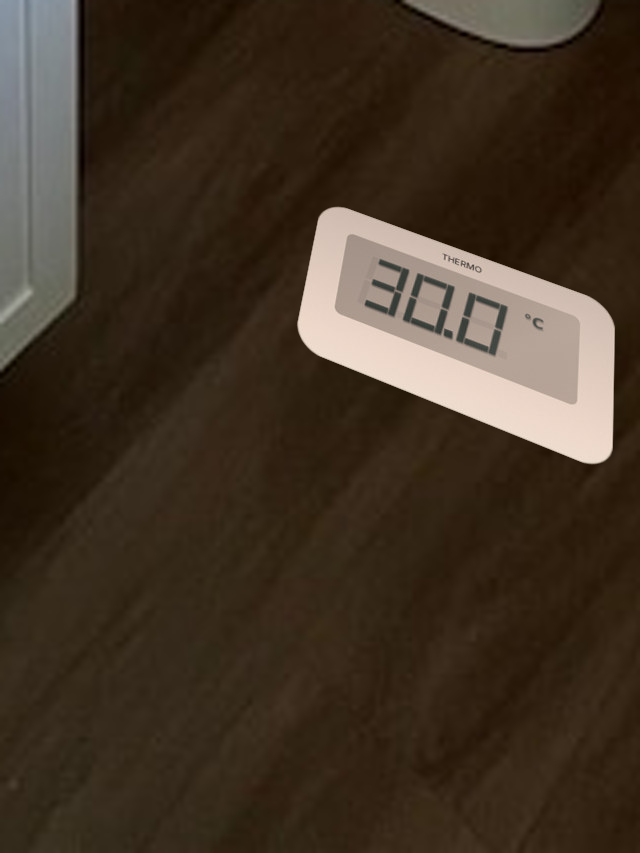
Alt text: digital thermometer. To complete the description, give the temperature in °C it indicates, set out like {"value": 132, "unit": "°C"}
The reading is {"value": 30.0, "unit": "°C"}
